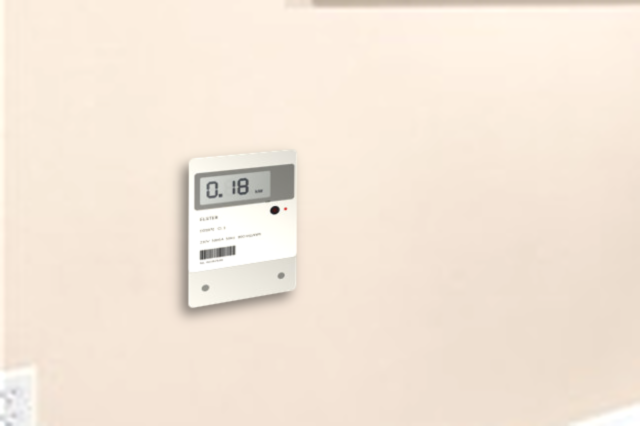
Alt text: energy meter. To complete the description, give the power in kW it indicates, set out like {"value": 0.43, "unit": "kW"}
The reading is {"value": 0.18, "unit": "kW"}
